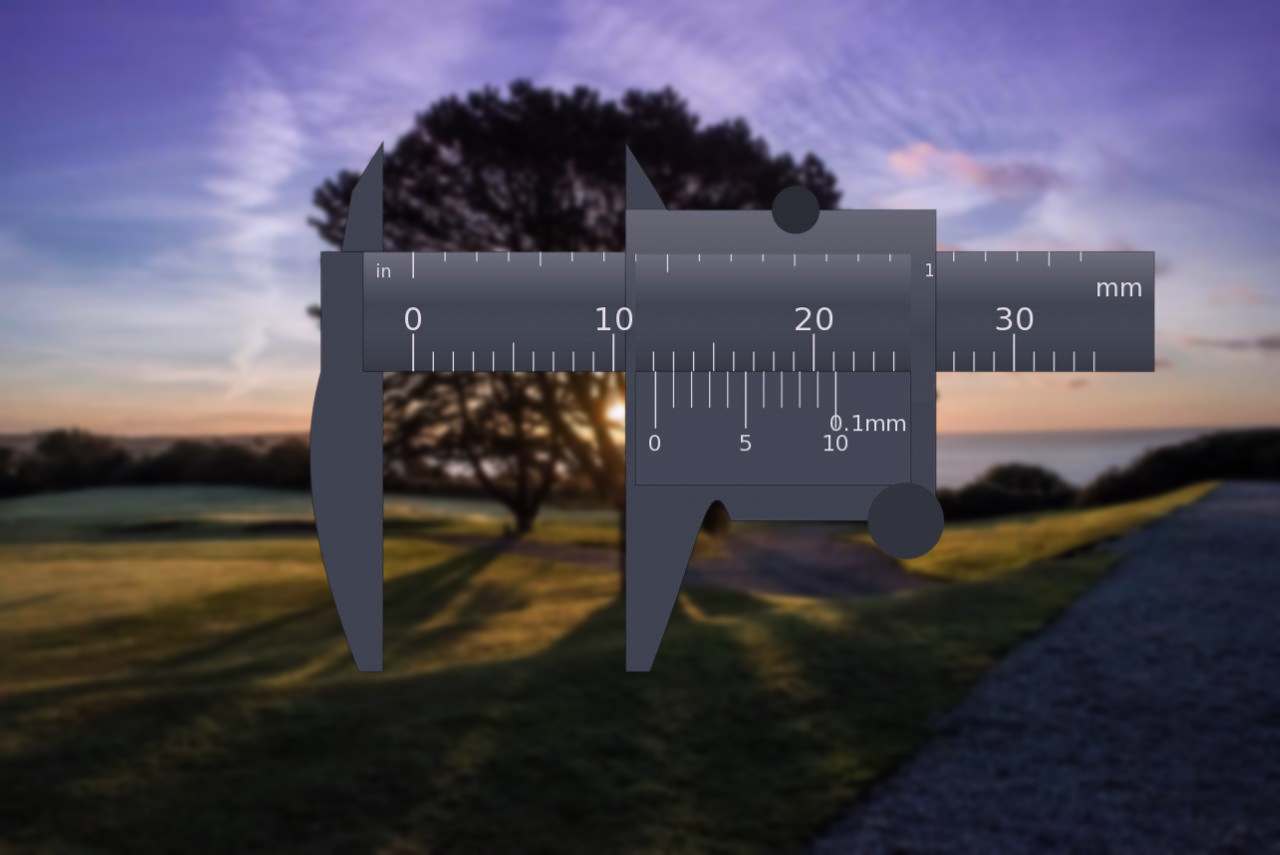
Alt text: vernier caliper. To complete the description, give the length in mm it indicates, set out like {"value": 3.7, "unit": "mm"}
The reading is {"value": 12.1, "unit": "mm"}
